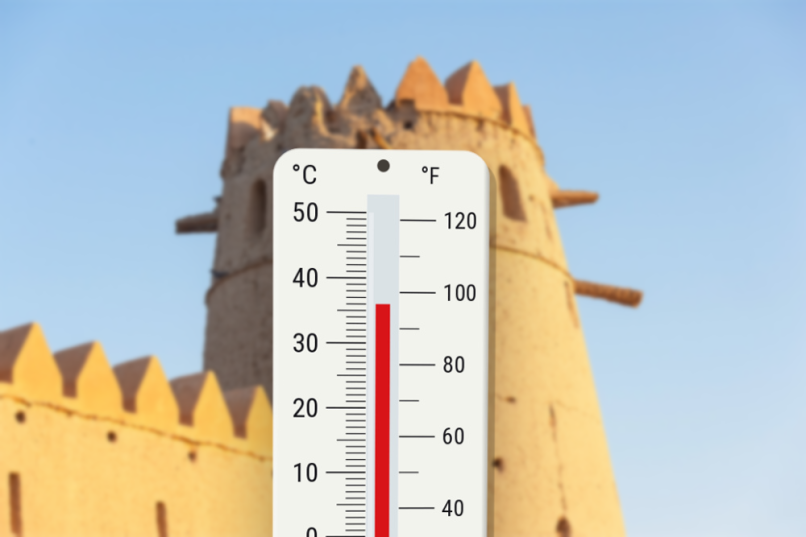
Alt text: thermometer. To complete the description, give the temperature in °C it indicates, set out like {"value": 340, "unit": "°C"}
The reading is {"value": 36, "unit": "°C"}
